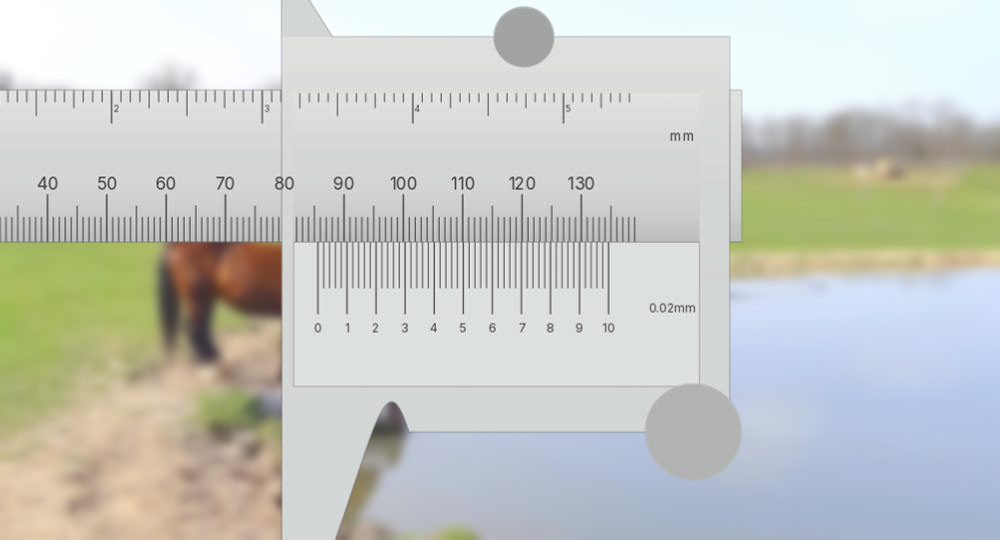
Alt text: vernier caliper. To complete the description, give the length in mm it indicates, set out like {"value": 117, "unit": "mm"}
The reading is {"value": 85.6, "unit": "mm"}
